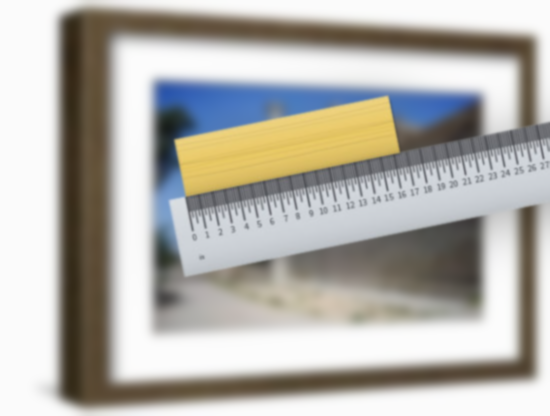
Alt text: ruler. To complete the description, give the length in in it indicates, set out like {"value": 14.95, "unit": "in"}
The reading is {"value": 16.5, "unit": "in"}
